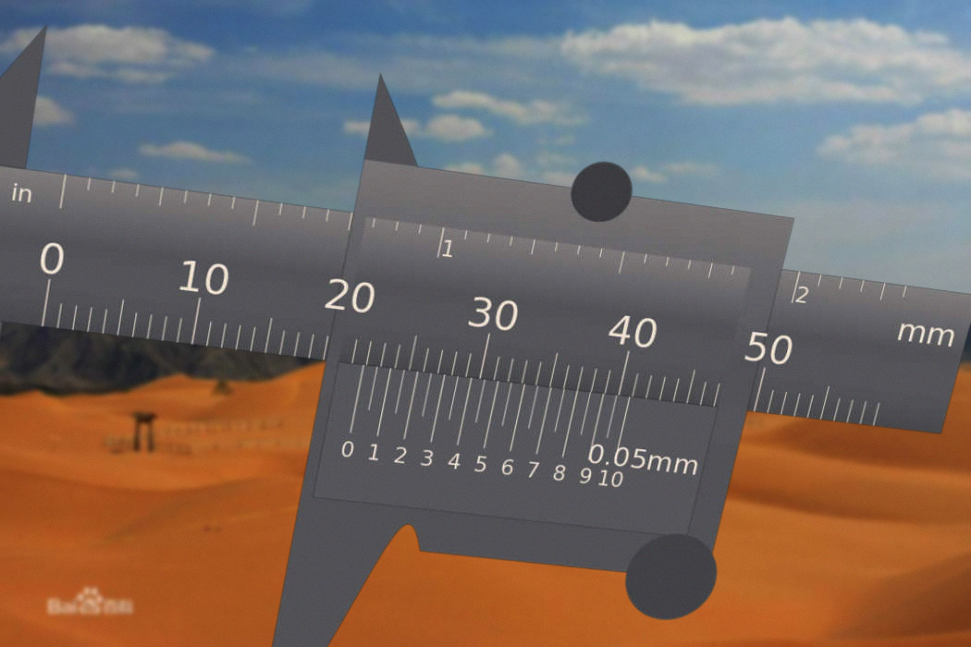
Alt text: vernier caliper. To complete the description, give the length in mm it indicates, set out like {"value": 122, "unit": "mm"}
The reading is {"value": 21.8, "unit": "mm"}
